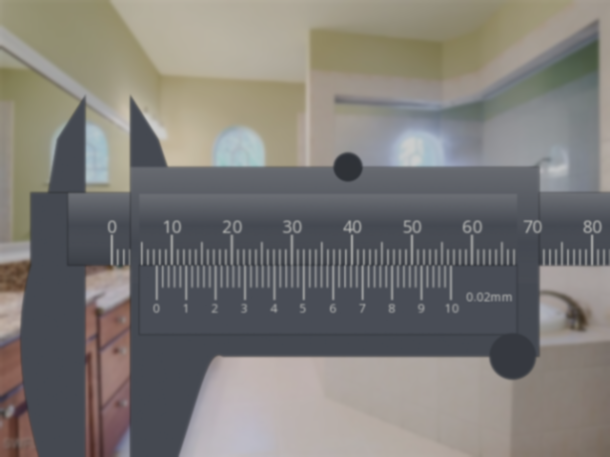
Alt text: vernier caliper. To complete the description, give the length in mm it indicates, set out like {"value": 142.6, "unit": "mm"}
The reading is {"value": 7.5, "unit": "mm"}
